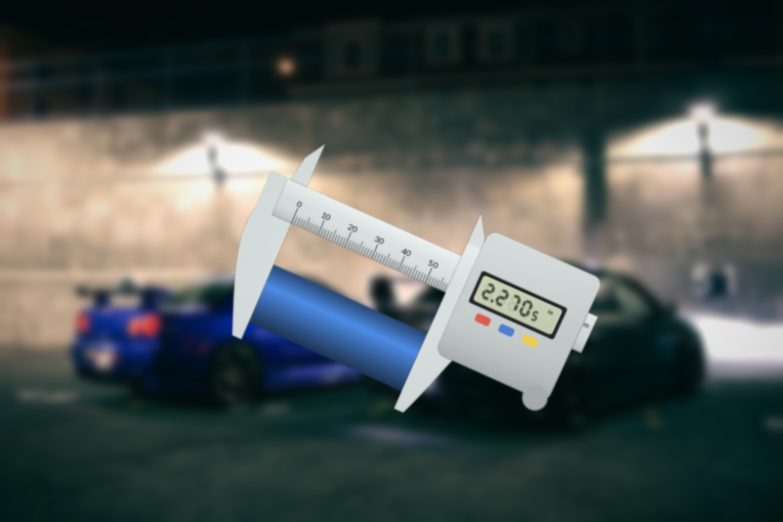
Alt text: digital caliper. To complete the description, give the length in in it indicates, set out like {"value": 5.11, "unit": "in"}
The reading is {"value": 2.2705, "unit": "in"}
